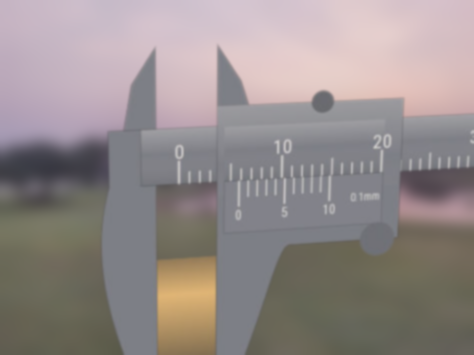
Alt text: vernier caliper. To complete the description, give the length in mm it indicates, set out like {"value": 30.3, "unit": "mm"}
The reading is {"value": 5.8, "unit": "mm"}
